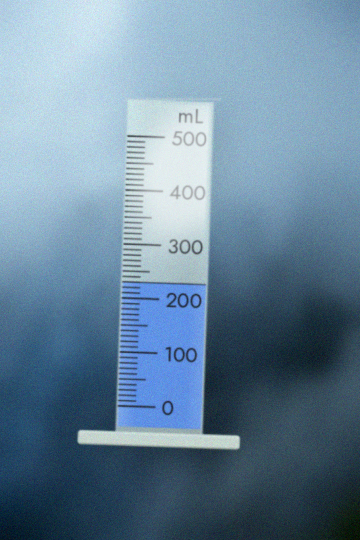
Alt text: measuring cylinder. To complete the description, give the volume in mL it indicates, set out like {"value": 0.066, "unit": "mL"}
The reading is {"value": 230, "unit": "mL"}
